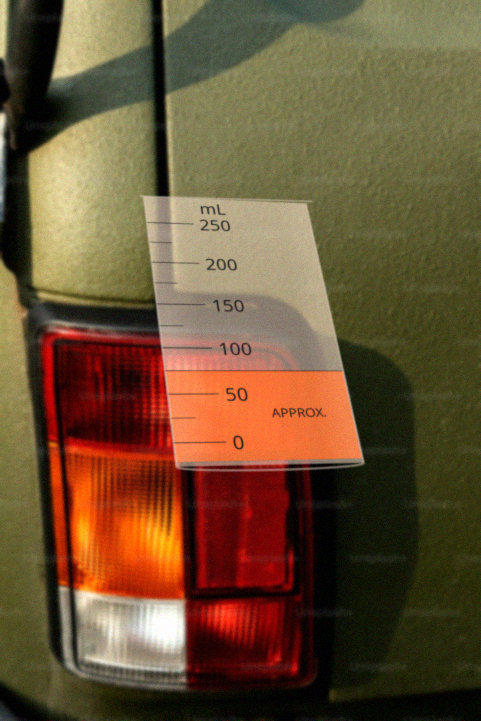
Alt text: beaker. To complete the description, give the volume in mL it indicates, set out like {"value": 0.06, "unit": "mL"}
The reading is {"value": 75, "unit": "mL"}
